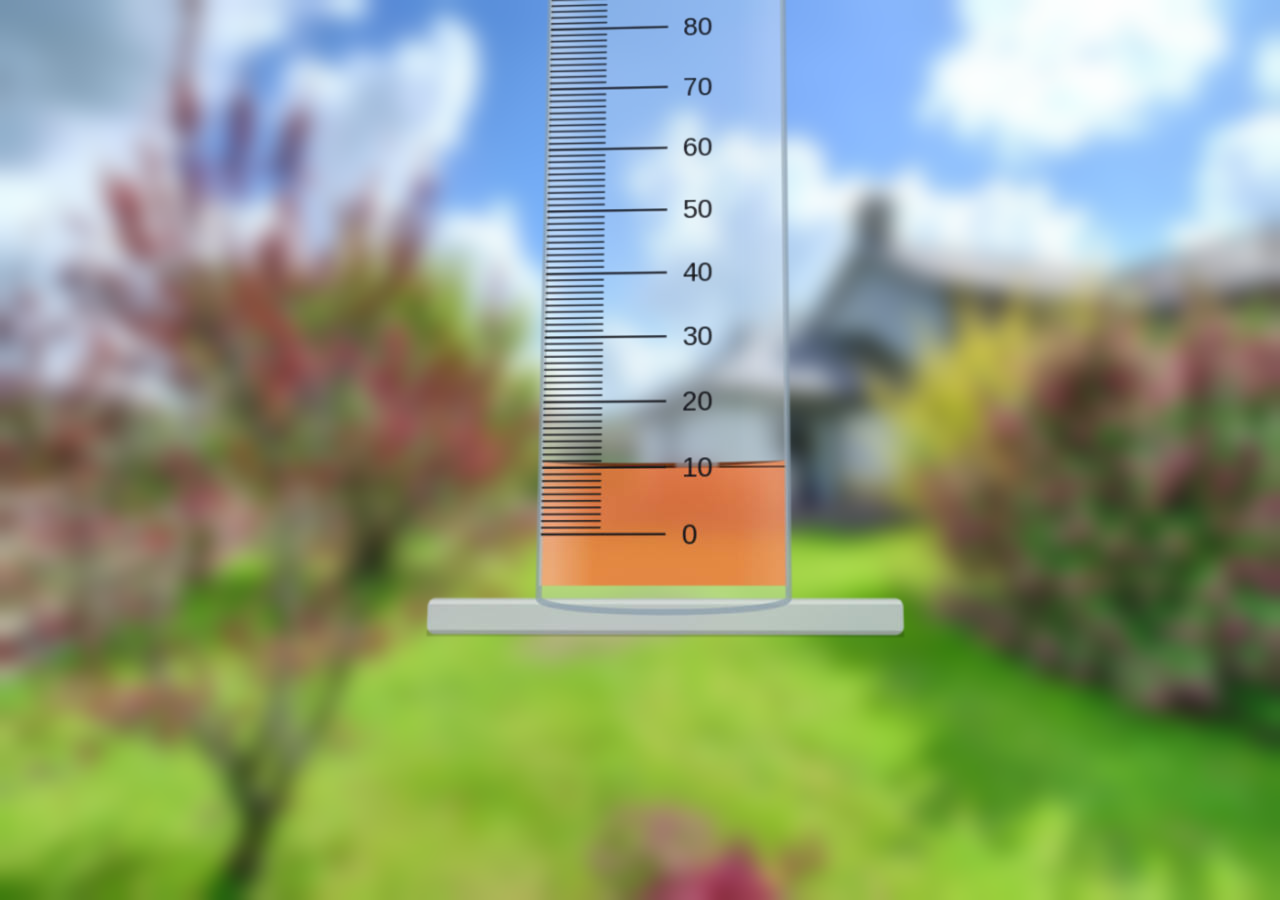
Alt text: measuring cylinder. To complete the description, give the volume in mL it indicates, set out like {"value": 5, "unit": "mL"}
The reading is {"value": 10, "unit": "mL"}
